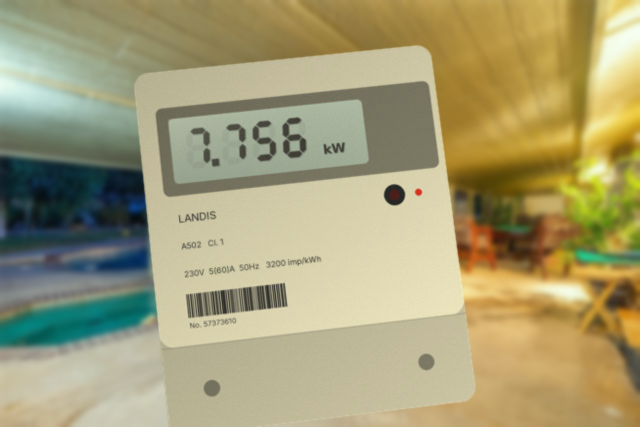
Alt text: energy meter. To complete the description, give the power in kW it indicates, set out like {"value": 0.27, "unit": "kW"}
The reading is {"value": 7.756, "unit": "kW"}
